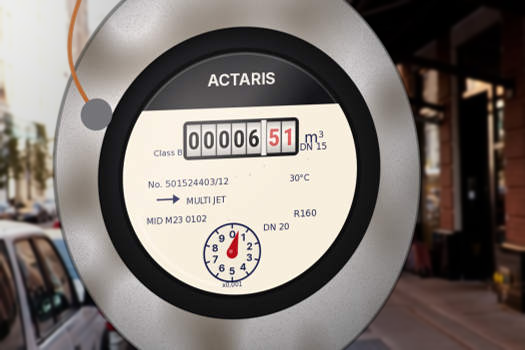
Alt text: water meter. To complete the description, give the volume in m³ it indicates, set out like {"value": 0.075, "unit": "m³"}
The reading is {"value": 6.510, "unit": "m³"}
